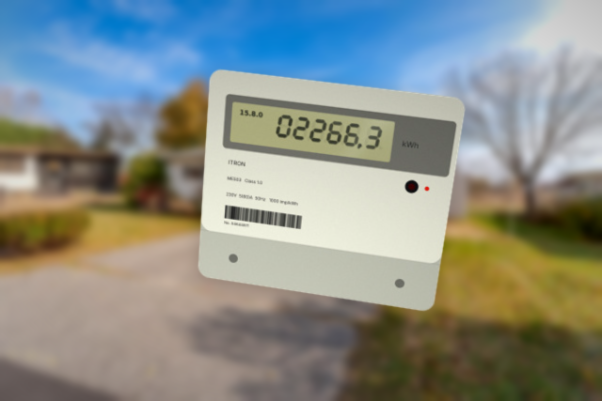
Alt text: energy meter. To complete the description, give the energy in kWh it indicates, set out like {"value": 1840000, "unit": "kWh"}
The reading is {"value": 2266.3, "unit": "kWh"}
